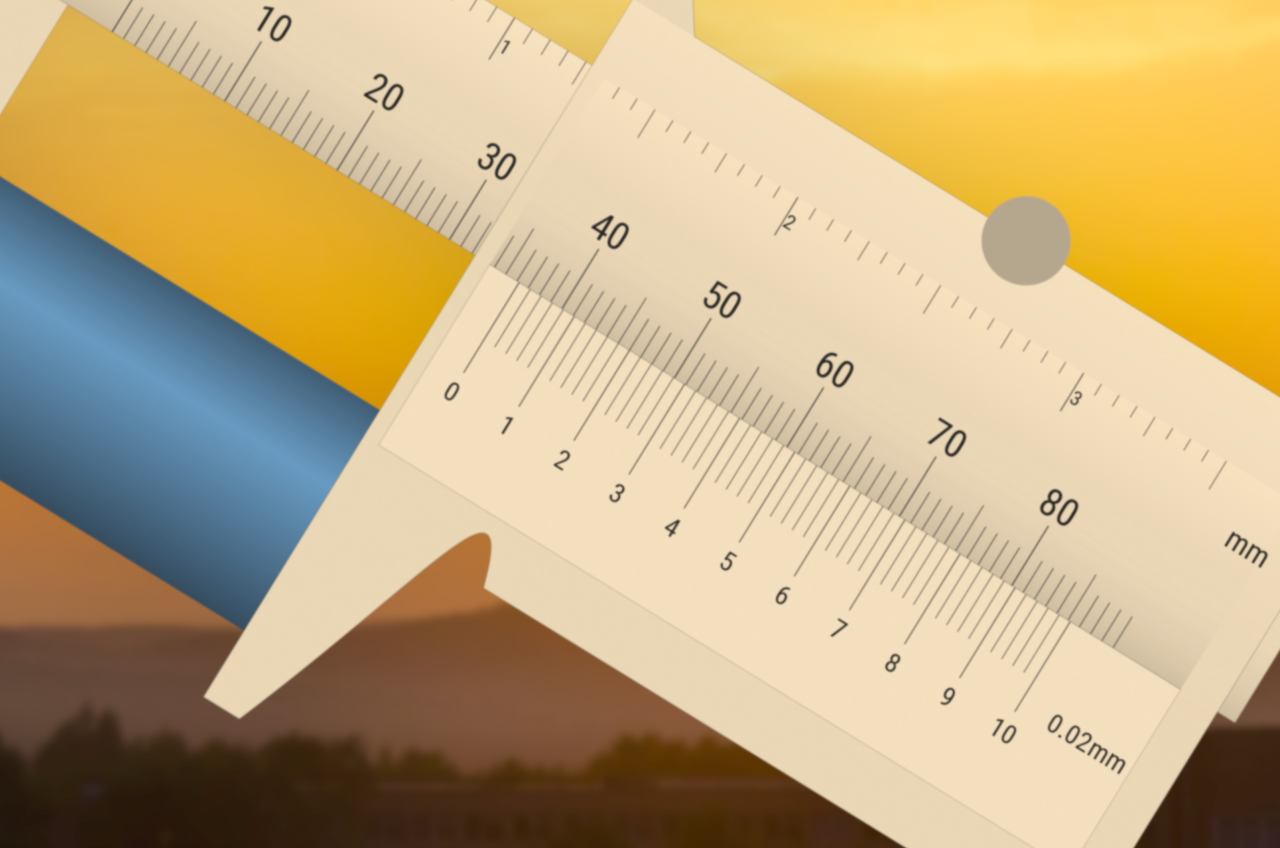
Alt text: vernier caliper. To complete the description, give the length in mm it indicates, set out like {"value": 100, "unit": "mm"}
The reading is {"value": 36.2, "unit": "mm"}
